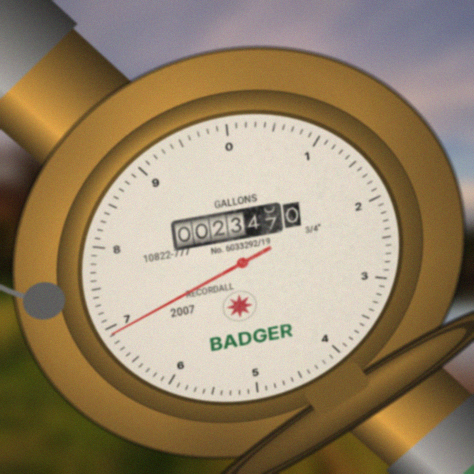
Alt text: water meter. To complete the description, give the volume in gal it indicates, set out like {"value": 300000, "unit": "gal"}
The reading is {"value": 23466.9, "unit": "gal"}
